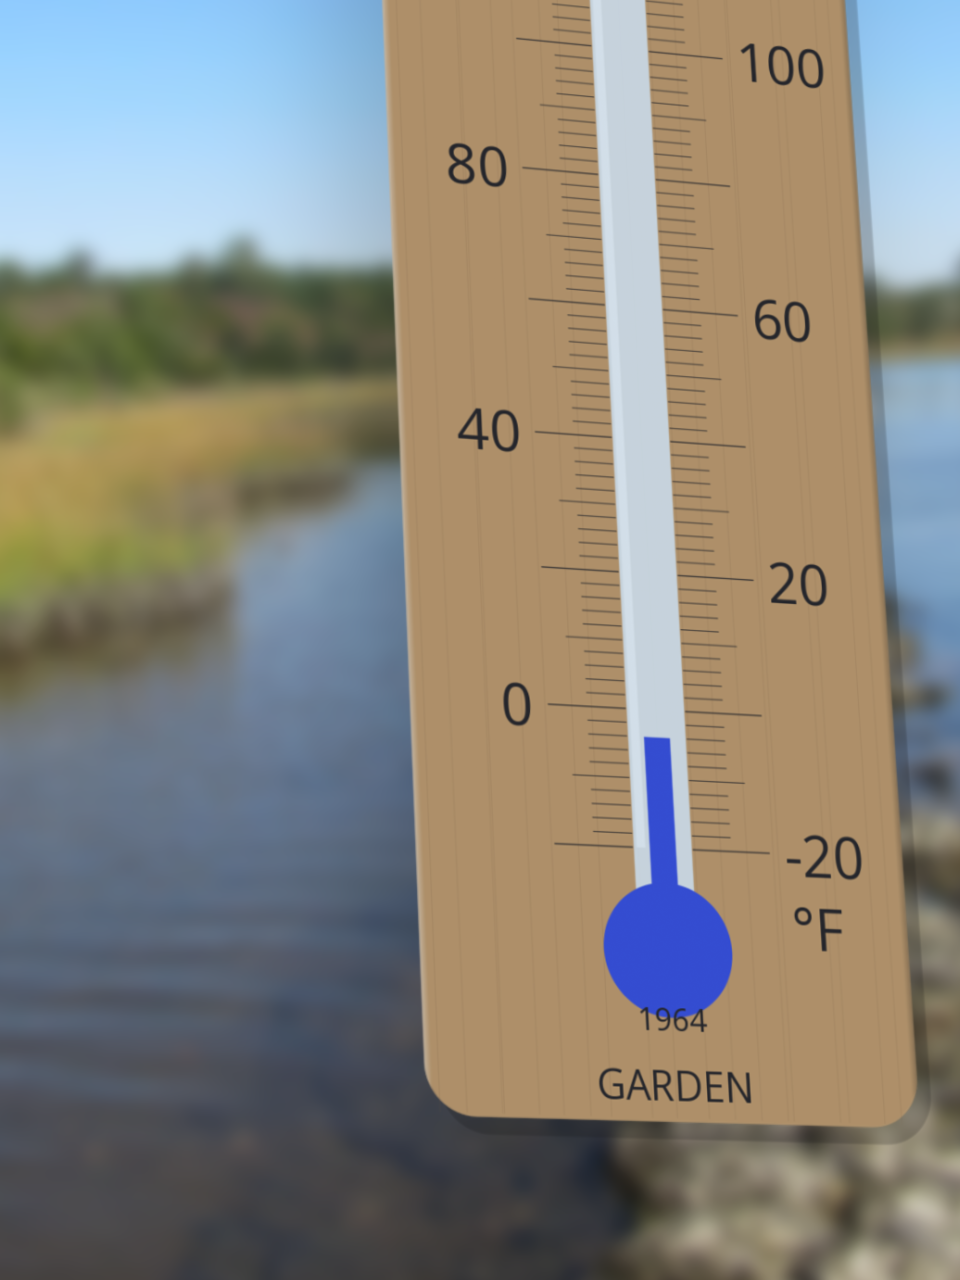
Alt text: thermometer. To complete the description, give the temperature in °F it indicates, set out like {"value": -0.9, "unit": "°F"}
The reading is {"value": -4, "unit": "°F"}
